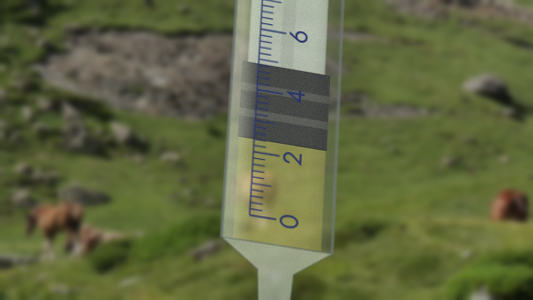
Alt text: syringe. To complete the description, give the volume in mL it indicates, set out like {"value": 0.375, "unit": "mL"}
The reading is {"value": 2.4, "unit": "mL"}
